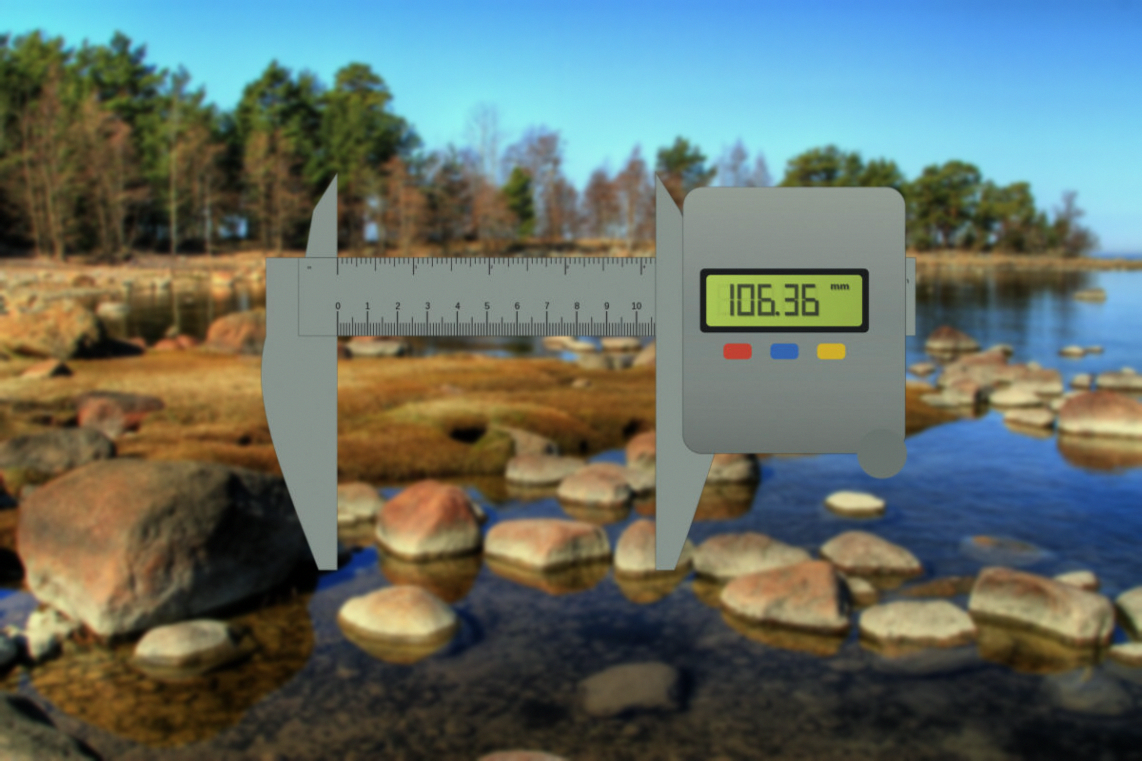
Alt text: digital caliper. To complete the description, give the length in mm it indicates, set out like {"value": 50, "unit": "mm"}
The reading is {"value": 106.36, "unit": "mm"}
